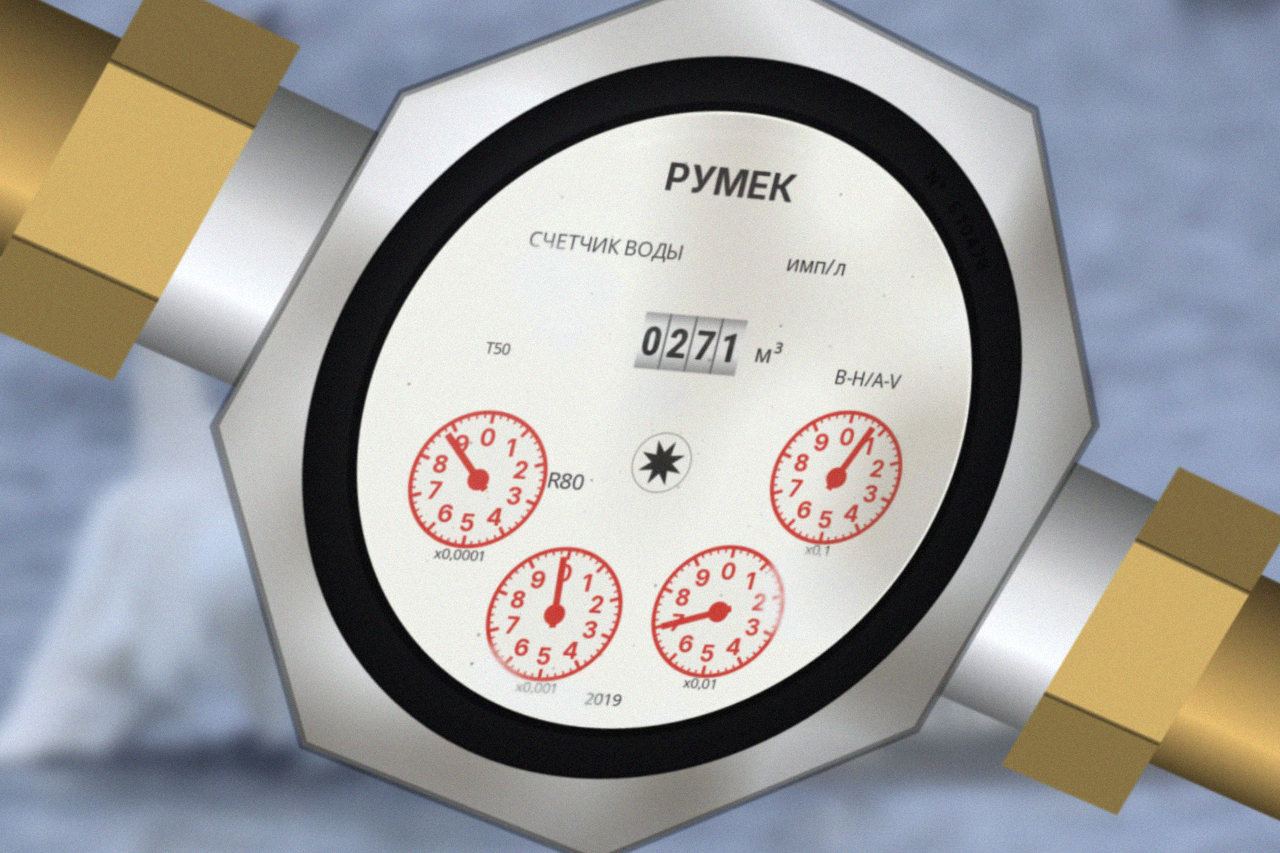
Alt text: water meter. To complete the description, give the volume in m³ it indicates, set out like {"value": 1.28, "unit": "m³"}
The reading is {"value": 271.0698, "unit": "m³"}
